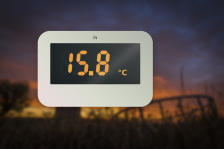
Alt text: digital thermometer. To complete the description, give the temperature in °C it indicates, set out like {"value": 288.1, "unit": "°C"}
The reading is {"value": 15.8, "unit": "°C"}
